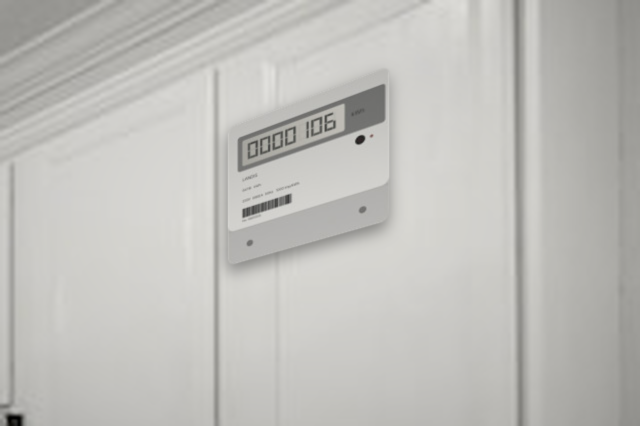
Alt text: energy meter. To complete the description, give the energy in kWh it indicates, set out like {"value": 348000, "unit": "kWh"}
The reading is {"value": 106, "unit": "kWh"}
